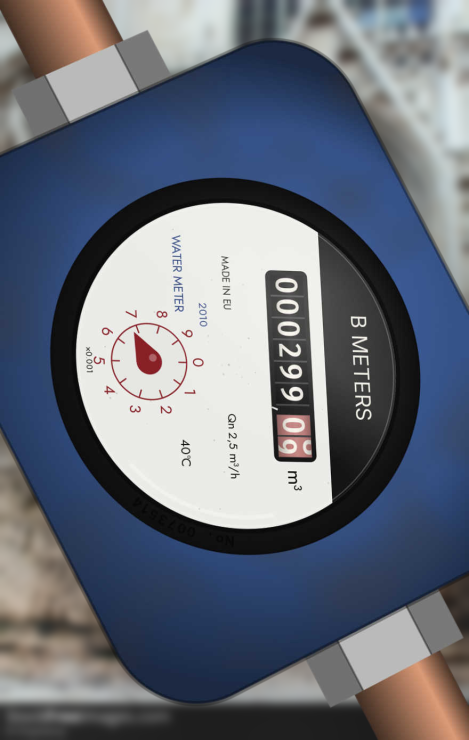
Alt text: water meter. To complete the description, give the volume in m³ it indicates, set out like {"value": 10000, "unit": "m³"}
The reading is {"value": 299.086, "unit": "m³"}
